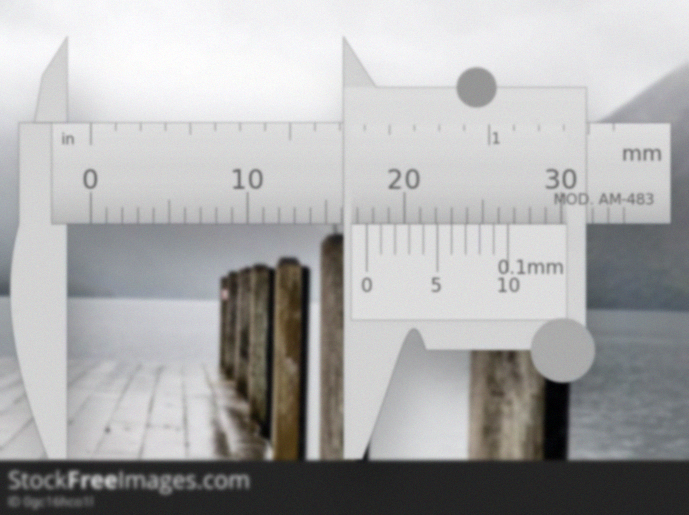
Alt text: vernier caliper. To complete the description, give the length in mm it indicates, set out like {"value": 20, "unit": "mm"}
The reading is {"value": 17.6, "unit": "mm"}
